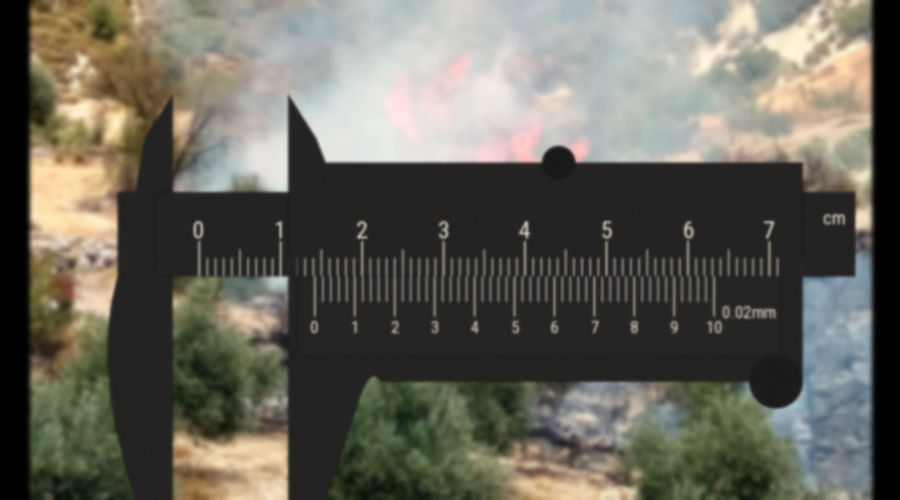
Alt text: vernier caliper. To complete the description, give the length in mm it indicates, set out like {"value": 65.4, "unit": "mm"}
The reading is {"value": 14.2, "unit": "mm"}
